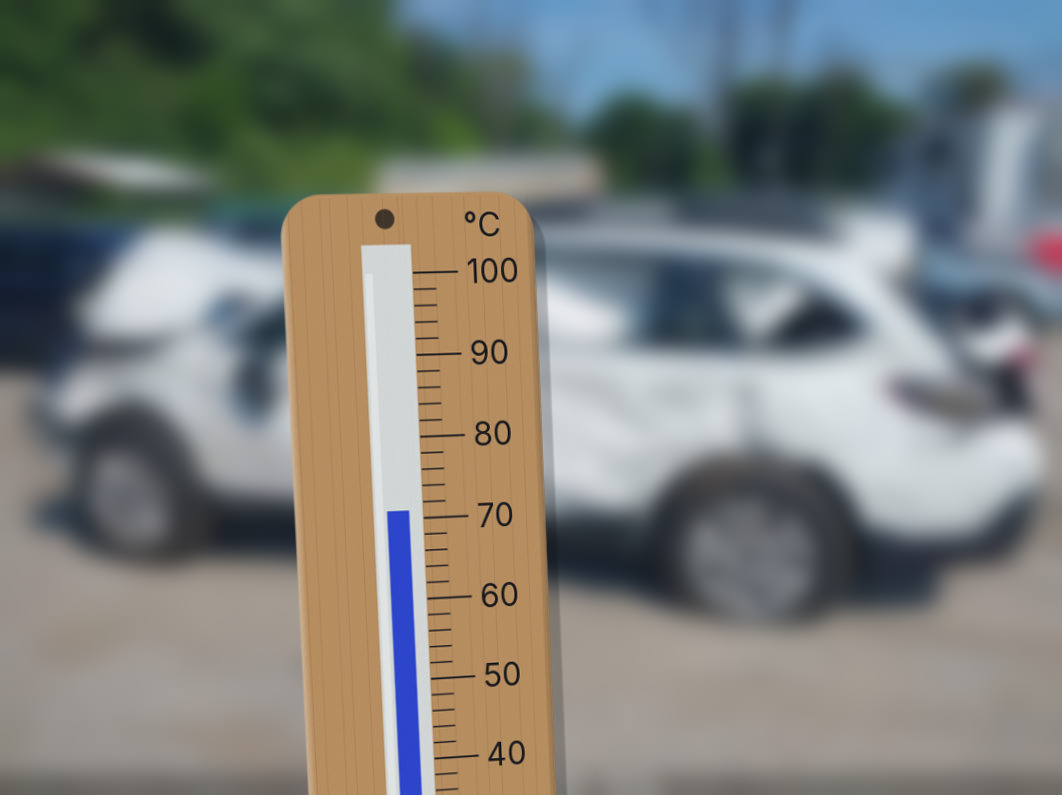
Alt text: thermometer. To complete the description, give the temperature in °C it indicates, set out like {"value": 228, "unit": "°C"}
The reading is {"value": 71, "unit": "°C"}
